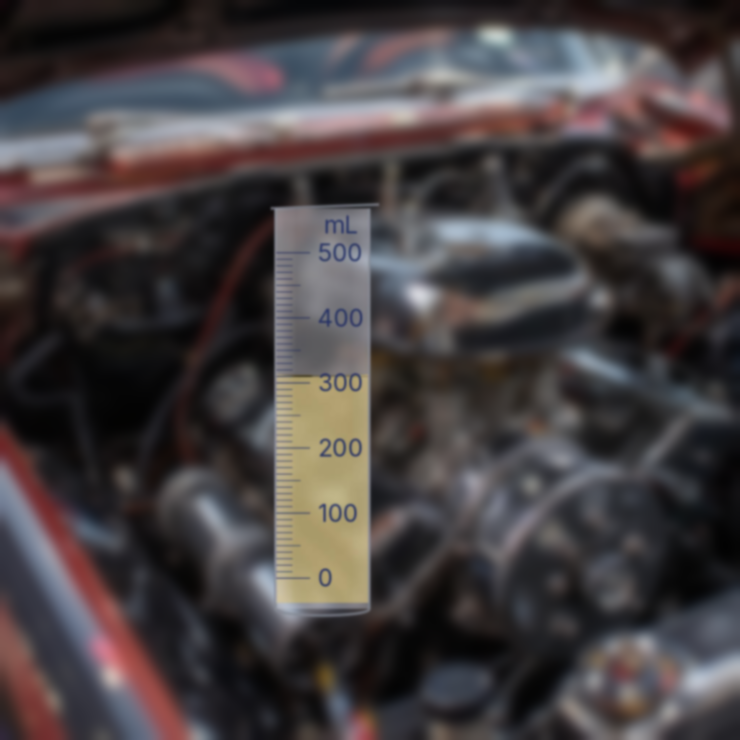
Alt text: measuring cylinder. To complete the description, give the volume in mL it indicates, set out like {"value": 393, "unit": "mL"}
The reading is {"value": 310, "unit": "mL"}
